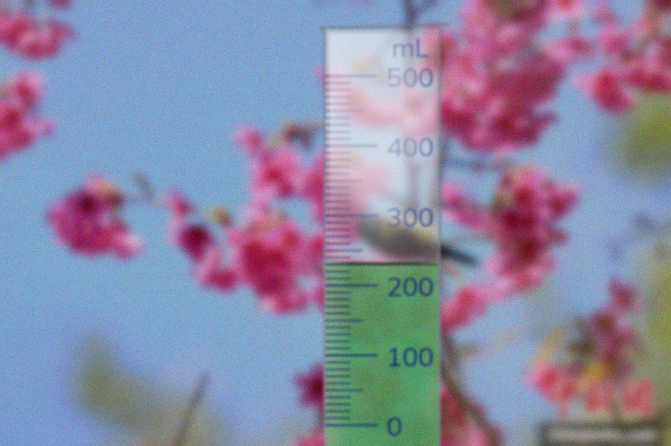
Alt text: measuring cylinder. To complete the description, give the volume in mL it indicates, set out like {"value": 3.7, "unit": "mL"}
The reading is {"value": 230, "unit": "mL"}
